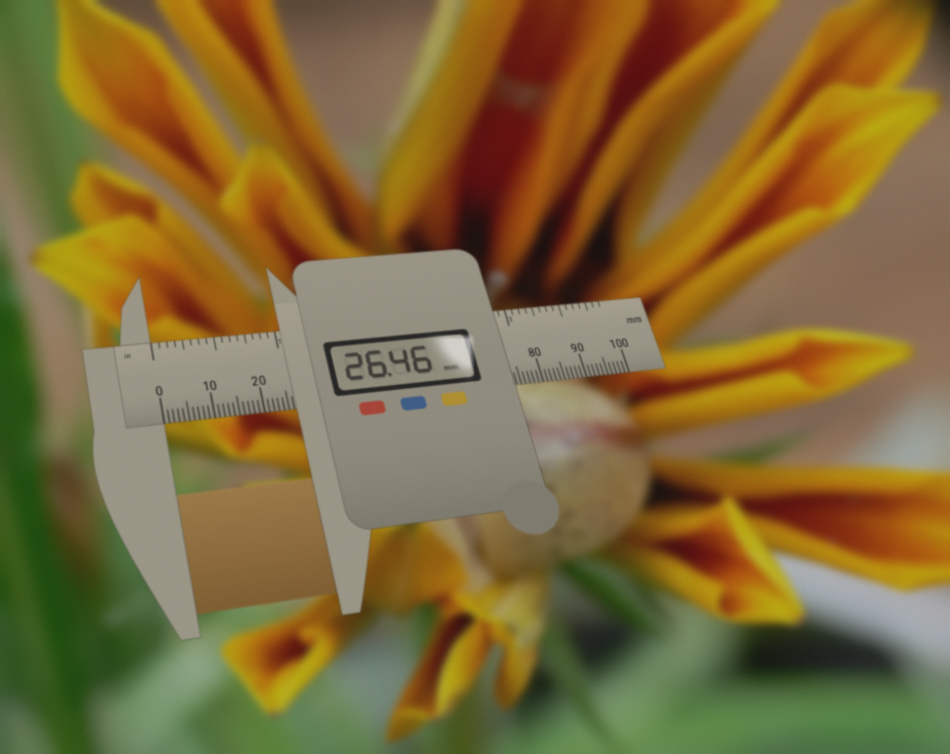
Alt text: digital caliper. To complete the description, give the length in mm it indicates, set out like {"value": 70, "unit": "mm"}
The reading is {"value": 26.46, "unit": "mm"}
